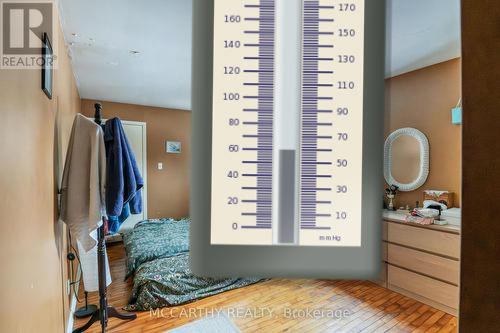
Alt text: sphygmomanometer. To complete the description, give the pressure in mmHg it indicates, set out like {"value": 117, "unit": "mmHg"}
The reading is {"value": 60, "unit": "mmHg"}
